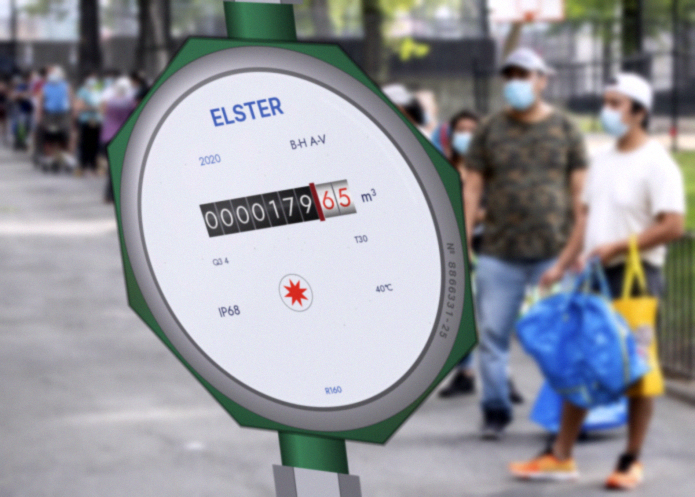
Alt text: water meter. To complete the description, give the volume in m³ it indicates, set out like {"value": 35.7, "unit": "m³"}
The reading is {"value": 179.65, "unit": "m³"}
